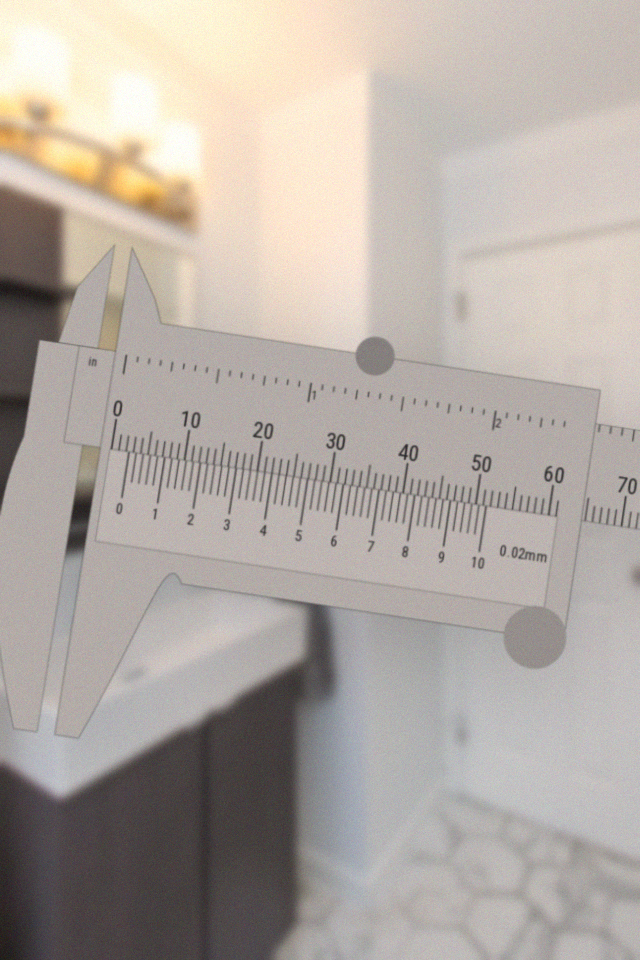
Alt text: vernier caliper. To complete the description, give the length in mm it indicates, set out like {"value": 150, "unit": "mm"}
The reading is {"value": 2.4, "unit": "mm"}
